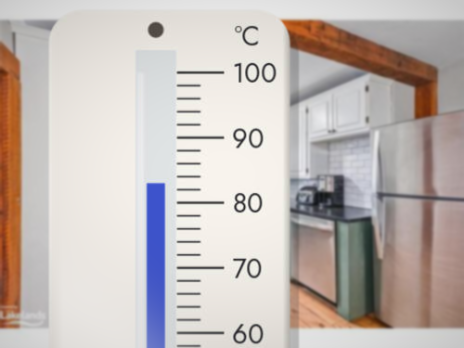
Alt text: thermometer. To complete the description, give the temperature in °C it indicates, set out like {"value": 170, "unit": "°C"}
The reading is {"value": 83, "unit": "°C"}
